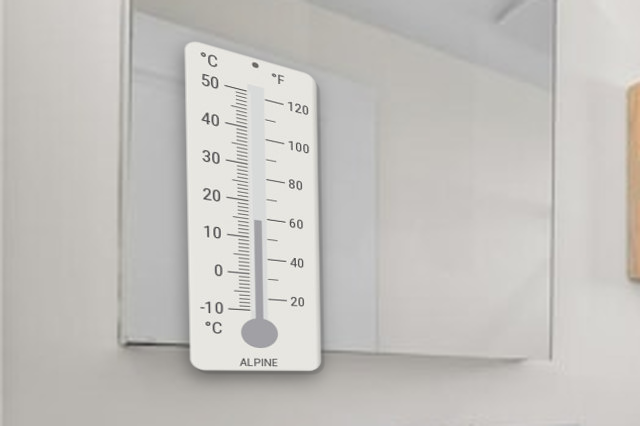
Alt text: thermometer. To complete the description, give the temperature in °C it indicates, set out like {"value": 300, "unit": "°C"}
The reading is {"value": 15, "unit": "°C"}
